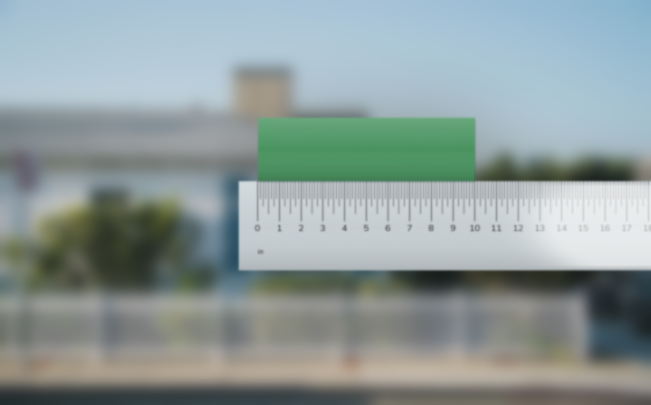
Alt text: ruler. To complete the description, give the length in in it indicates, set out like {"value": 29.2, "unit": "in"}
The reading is {"value": 10, "unit": "in"}
